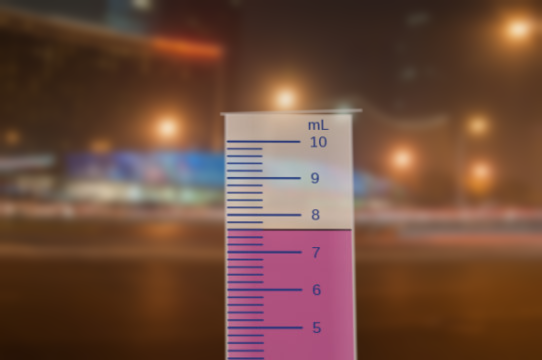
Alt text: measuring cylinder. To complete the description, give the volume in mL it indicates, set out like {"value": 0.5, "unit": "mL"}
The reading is {"value": 7.6, "unit": "mL"}
